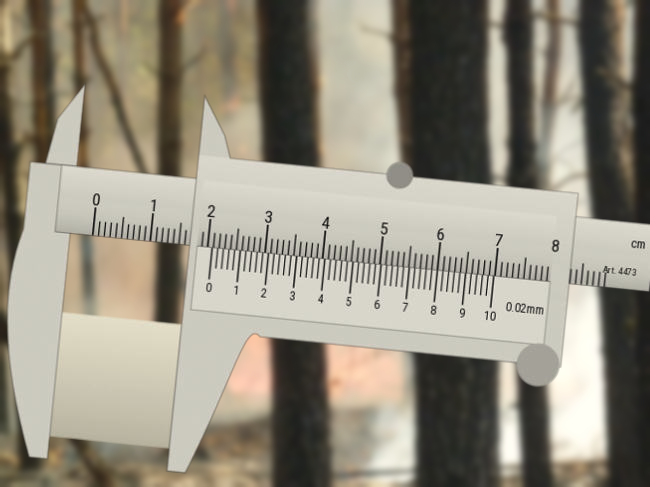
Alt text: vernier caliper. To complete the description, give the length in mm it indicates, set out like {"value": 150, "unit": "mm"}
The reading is {"value": 20.8, "unit": "mm"}
